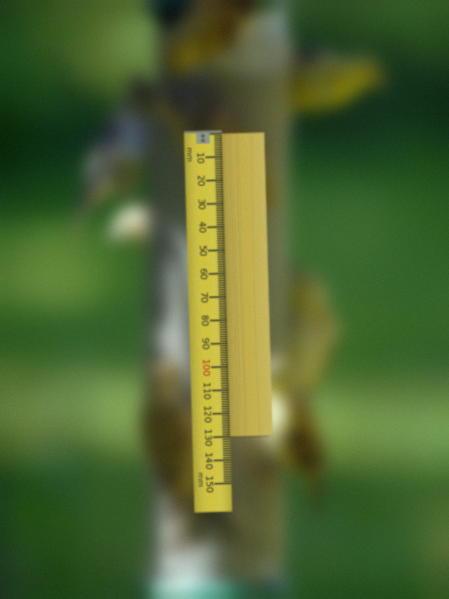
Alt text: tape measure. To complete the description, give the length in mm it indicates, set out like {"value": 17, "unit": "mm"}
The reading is {"value": 130, "unit": "mm"}
